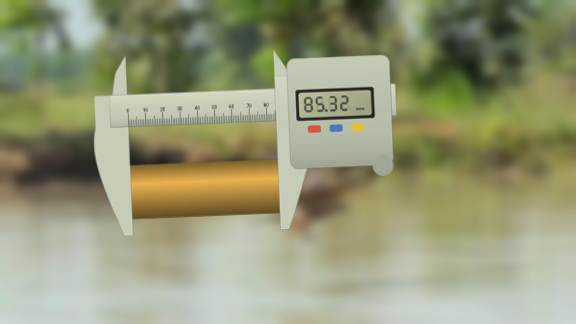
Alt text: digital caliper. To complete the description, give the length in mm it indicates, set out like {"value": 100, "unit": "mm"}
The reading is {"value": 85.32, "unit": "mm"}
